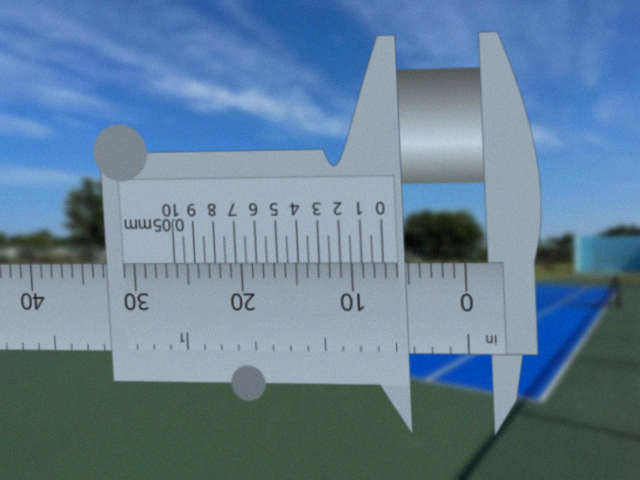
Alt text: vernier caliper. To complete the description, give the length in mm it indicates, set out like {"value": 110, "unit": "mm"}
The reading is {"value": 7.2, "unit": "mm"}
